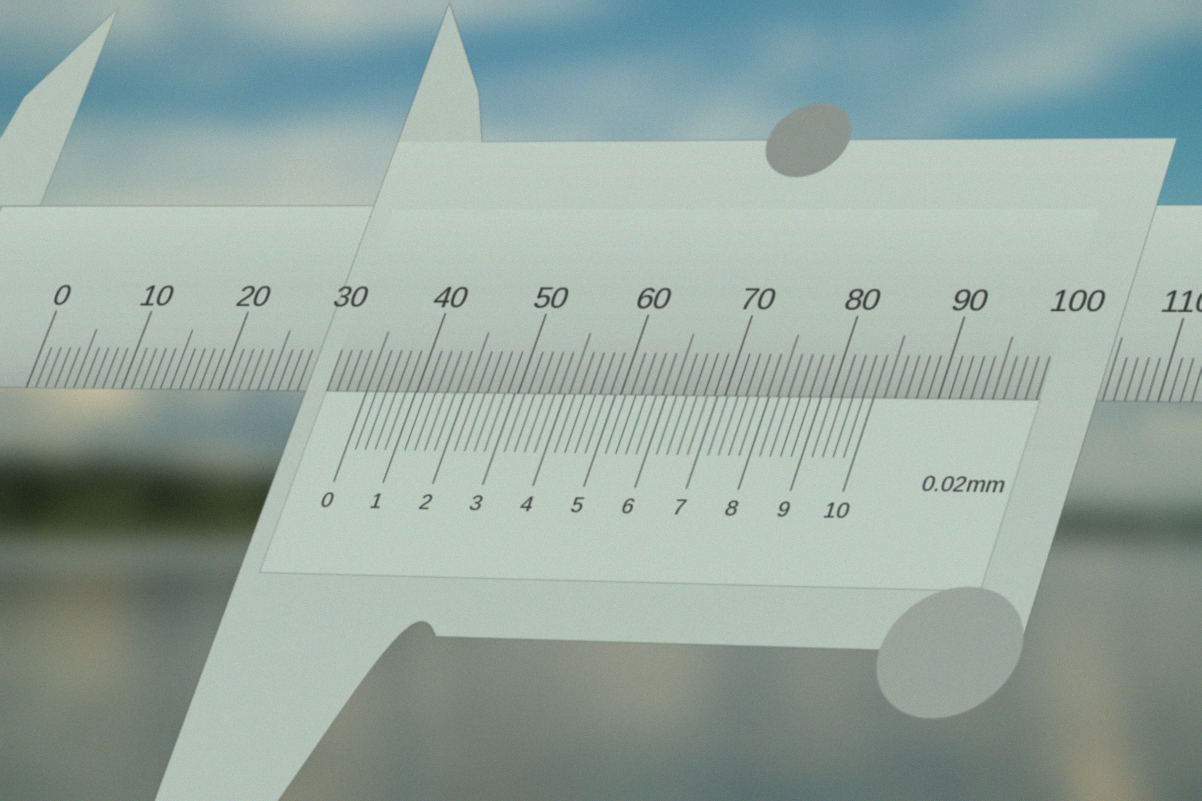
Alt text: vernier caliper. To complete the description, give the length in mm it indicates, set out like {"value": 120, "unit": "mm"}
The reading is {"value": 35.0, "unit": "mm"}
